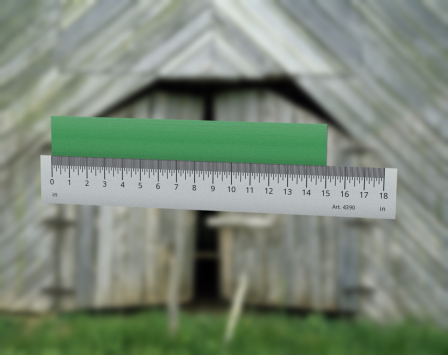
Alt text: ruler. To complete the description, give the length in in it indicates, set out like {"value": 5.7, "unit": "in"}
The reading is {"value": 15, "unit": "in"}
